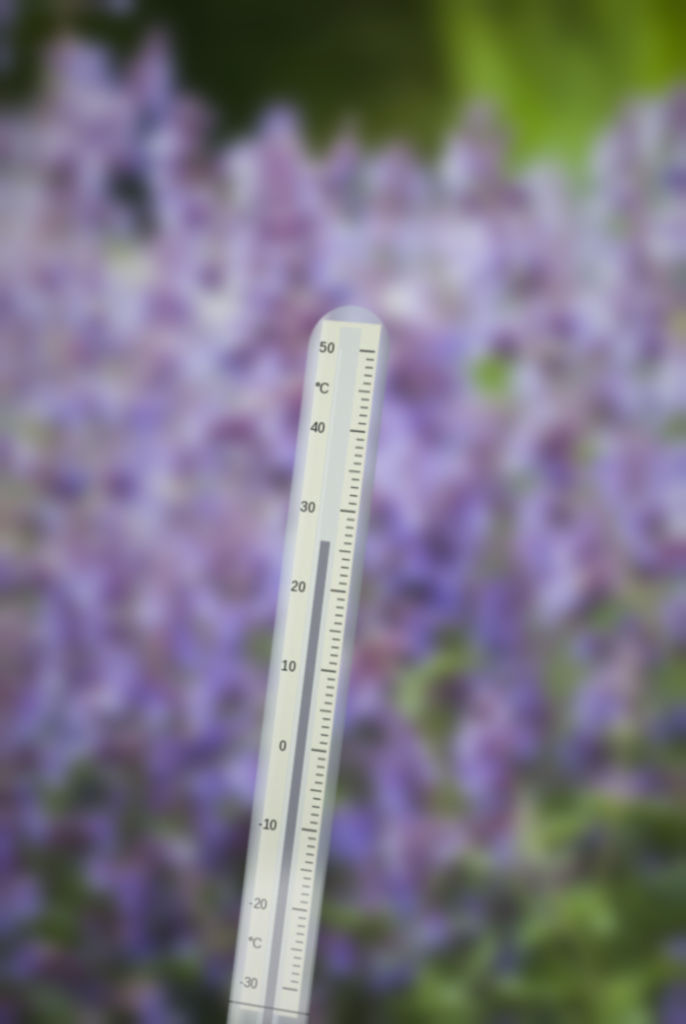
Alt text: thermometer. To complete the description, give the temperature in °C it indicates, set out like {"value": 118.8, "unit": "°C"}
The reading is {"value": 26, "unit": "°C"}
